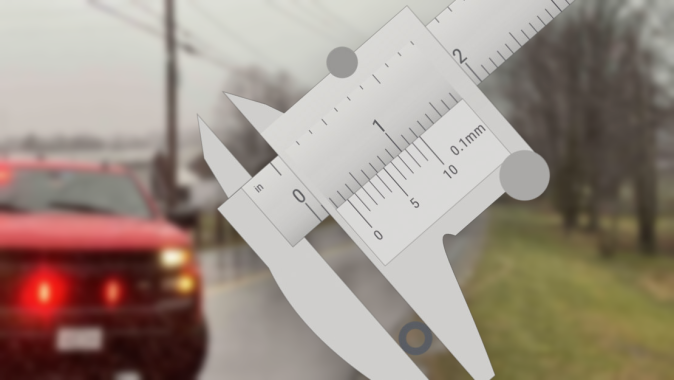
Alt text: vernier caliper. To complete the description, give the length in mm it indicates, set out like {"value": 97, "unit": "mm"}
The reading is {"value": 3.2, "unit": "mm"}
